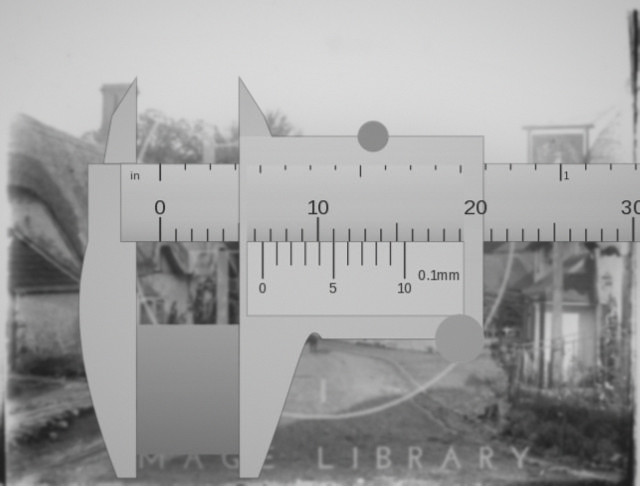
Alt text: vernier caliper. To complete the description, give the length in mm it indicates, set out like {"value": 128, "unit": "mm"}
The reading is {"value": 6.5, "unit": "mm"}
